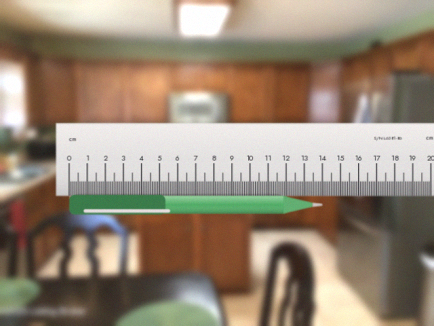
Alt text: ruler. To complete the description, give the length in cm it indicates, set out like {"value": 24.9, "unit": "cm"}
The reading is {"value": 14, "unit": "cm"}
